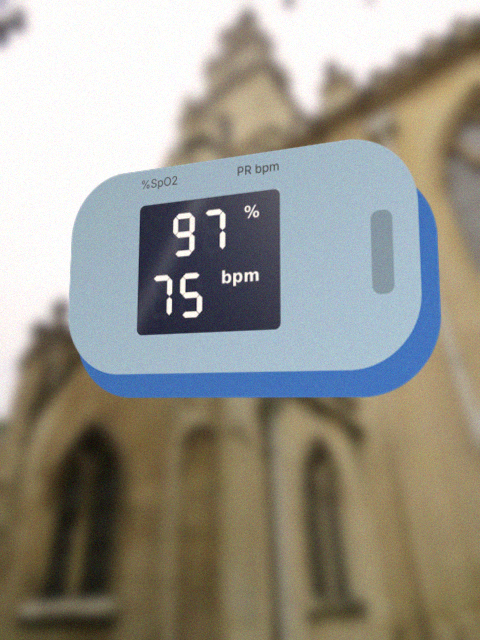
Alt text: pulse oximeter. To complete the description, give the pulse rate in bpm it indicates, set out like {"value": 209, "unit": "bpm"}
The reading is {"value": 75, "unit": "bpm"}
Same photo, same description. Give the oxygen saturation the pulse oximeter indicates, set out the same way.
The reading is {"value": 97, "unit": "%"}
